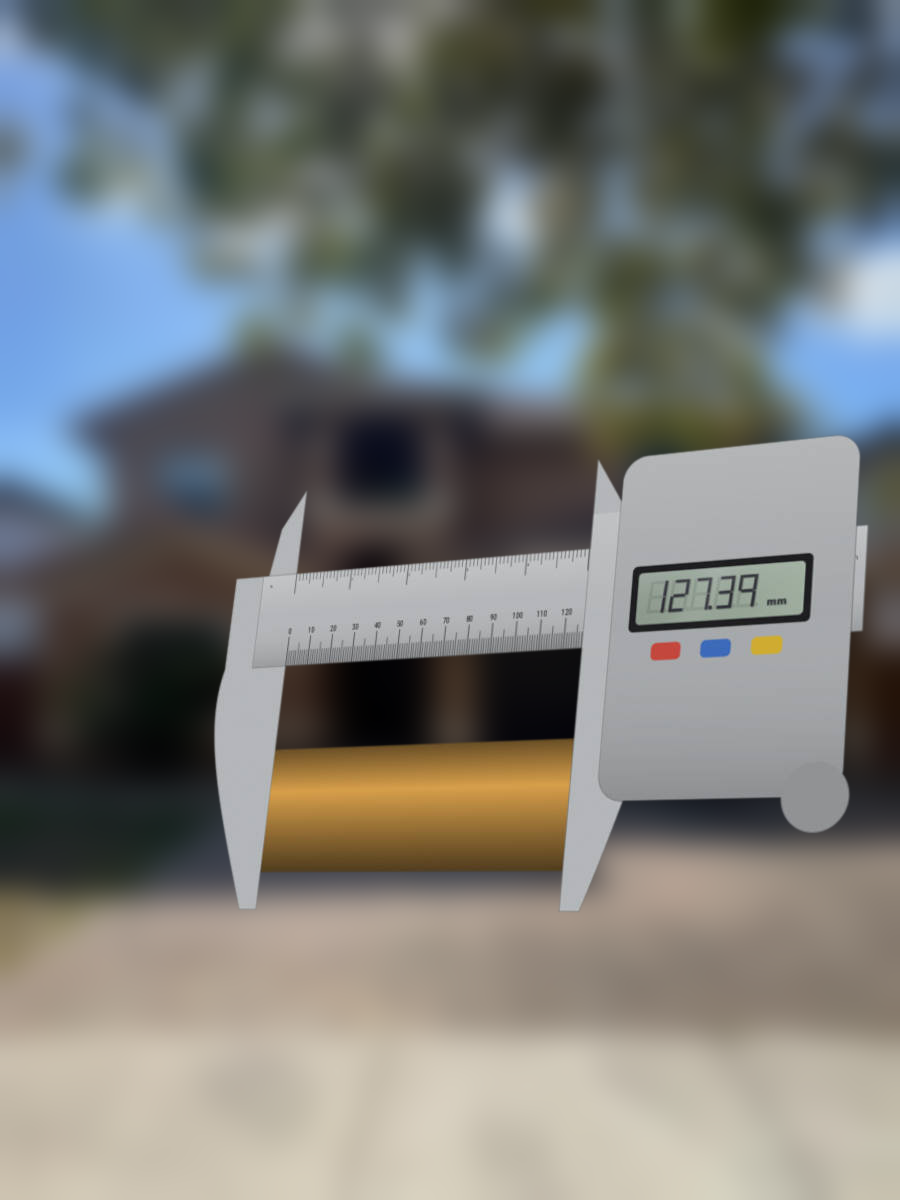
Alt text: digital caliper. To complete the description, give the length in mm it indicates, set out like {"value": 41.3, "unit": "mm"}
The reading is {"value": 127.39, "unit": "mm"}
